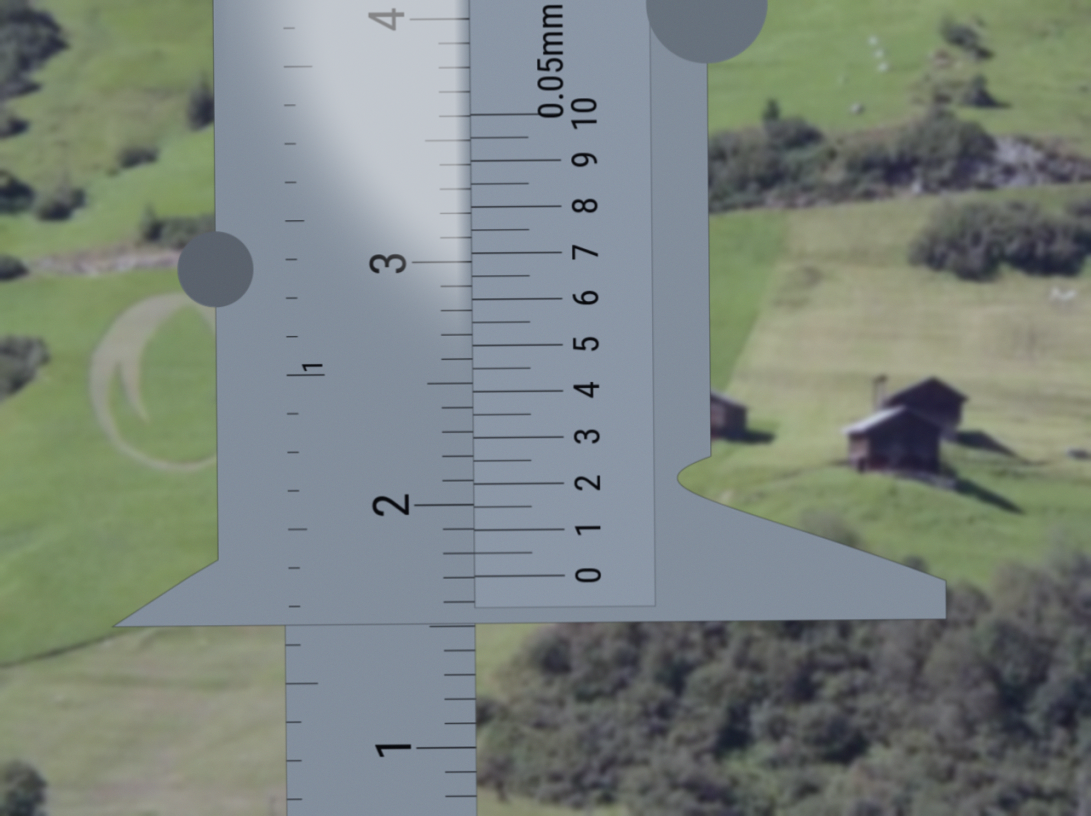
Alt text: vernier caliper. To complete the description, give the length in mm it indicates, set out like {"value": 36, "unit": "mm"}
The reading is {"value": 17.05, "unit": "mm"}
